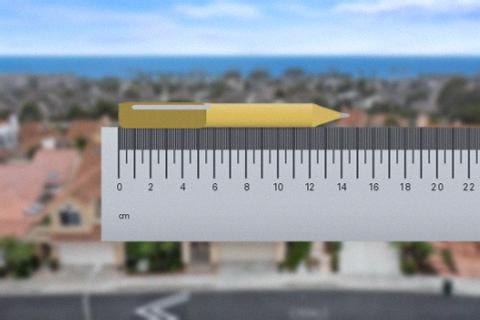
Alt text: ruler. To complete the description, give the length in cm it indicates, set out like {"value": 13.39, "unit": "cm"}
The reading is {"value": 14.5, "unit": "cm"}
